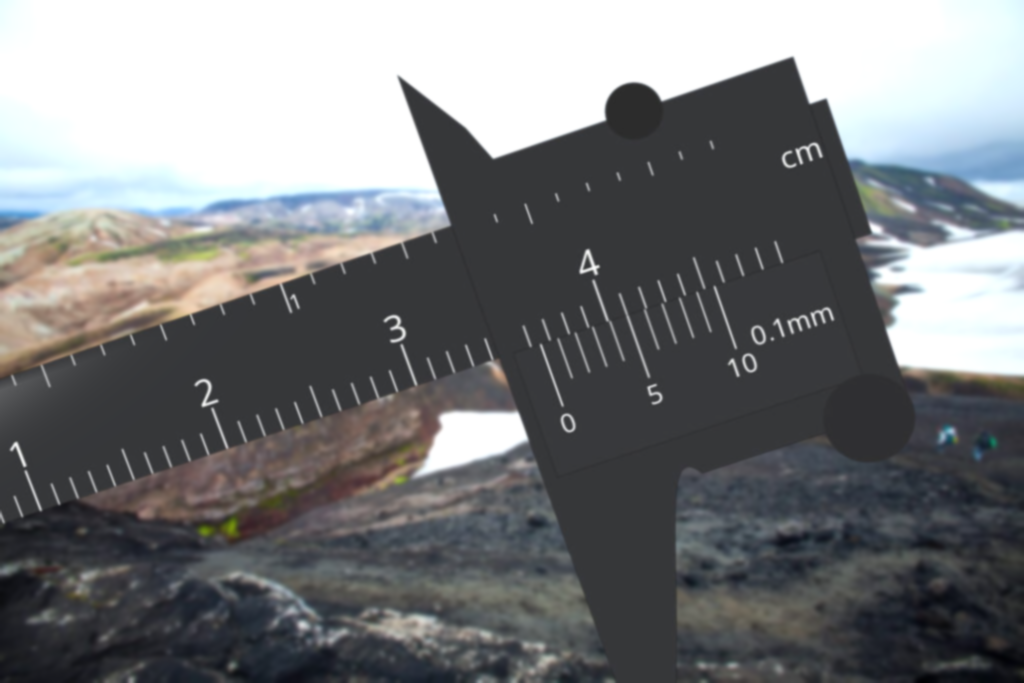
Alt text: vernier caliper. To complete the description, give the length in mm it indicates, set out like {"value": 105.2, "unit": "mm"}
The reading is {"value": 36.5, "unit": "mm"}
